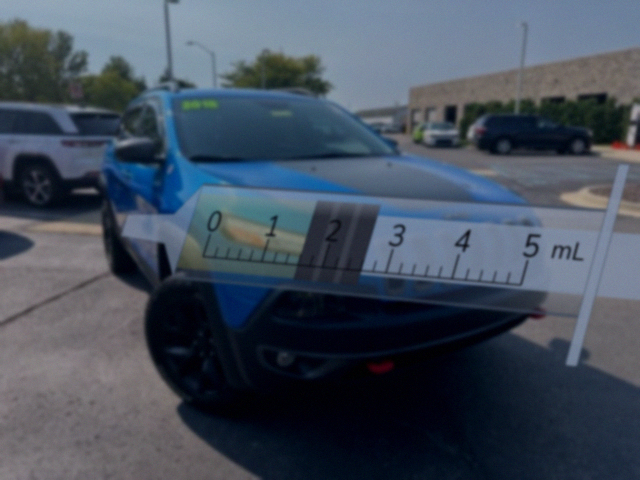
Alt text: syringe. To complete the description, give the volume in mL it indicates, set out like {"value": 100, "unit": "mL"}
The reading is {"value": 1.6, "unit": "mL"}
